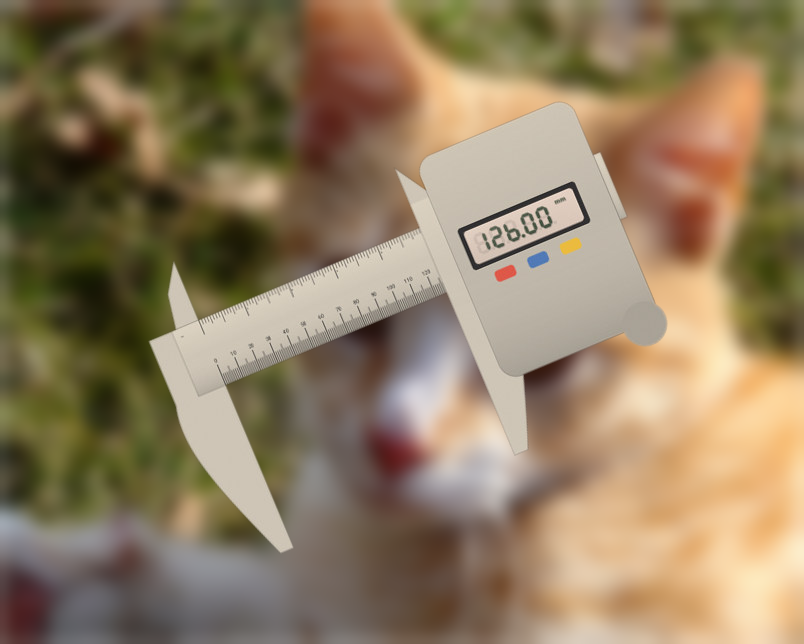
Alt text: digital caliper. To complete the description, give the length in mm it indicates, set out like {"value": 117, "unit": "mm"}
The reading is {"value": 126.00, "unit": "mm"}
